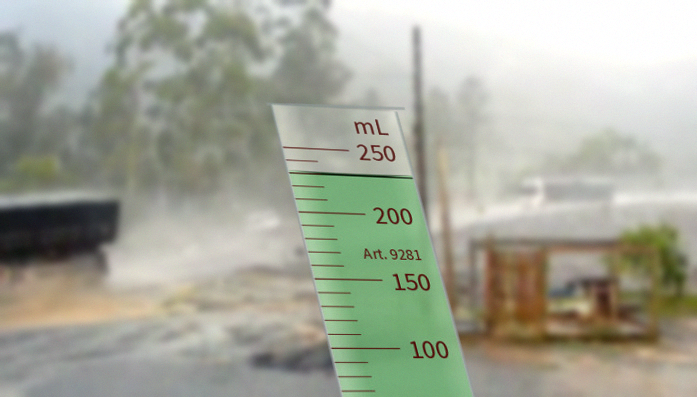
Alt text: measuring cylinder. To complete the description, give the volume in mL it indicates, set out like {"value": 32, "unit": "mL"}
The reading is {"value": 230, "unit": "mL"}
